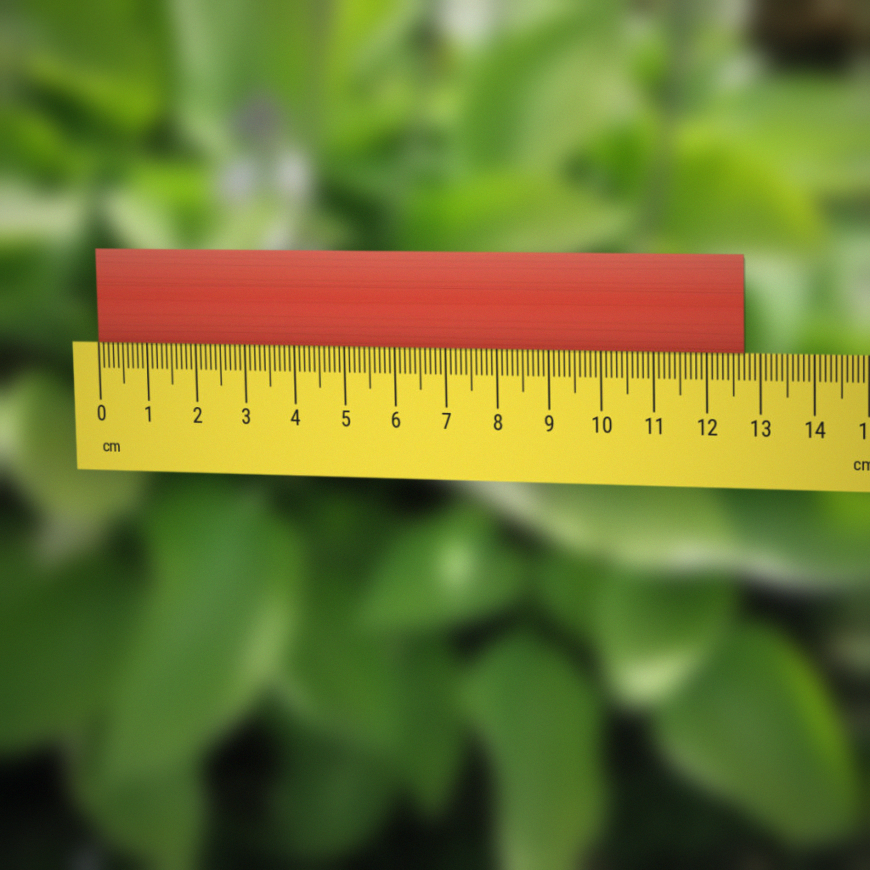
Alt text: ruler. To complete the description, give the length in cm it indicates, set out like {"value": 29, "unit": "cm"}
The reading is {"value": 12.7, "unit": "cm"}
